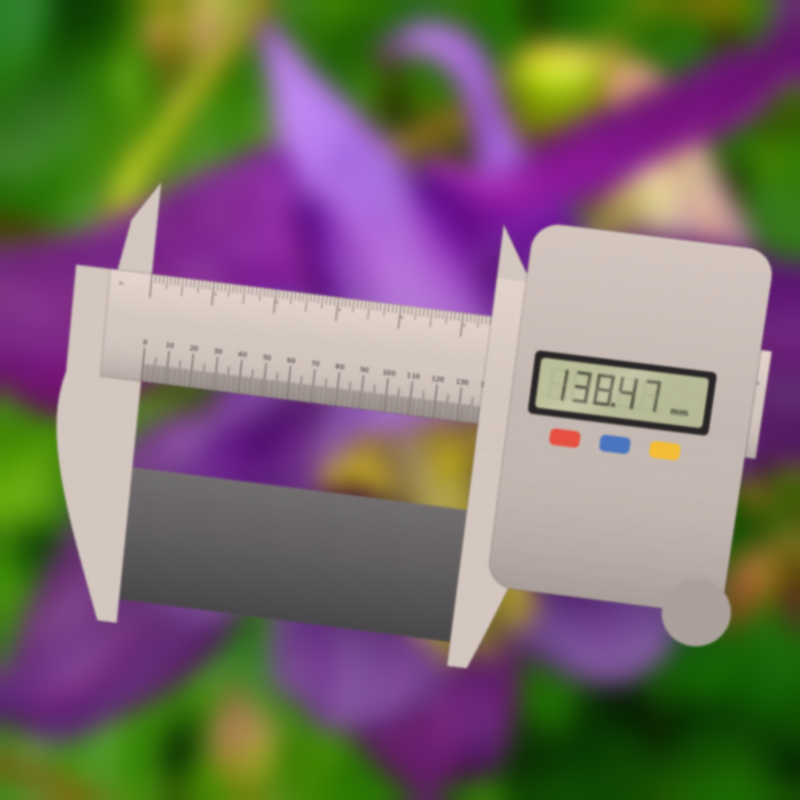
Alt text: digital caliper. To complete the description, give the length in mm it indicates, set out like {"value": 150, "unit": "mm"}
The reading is {"value": 138.47, "unit": "mm"}
